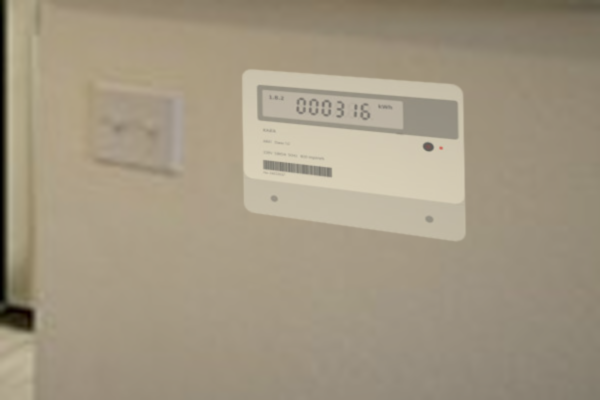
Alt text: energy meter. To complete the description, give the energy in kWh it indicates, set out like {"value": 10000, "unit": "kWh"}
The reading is {"value": 316, "unit": "kWh"}
